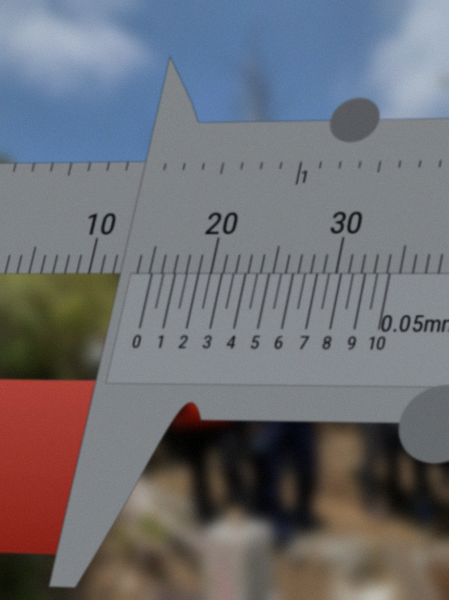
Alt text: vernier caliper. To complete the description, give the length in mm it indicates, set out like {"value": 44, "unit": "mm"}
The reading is {"value": 15.2, "unit": "mm"}
